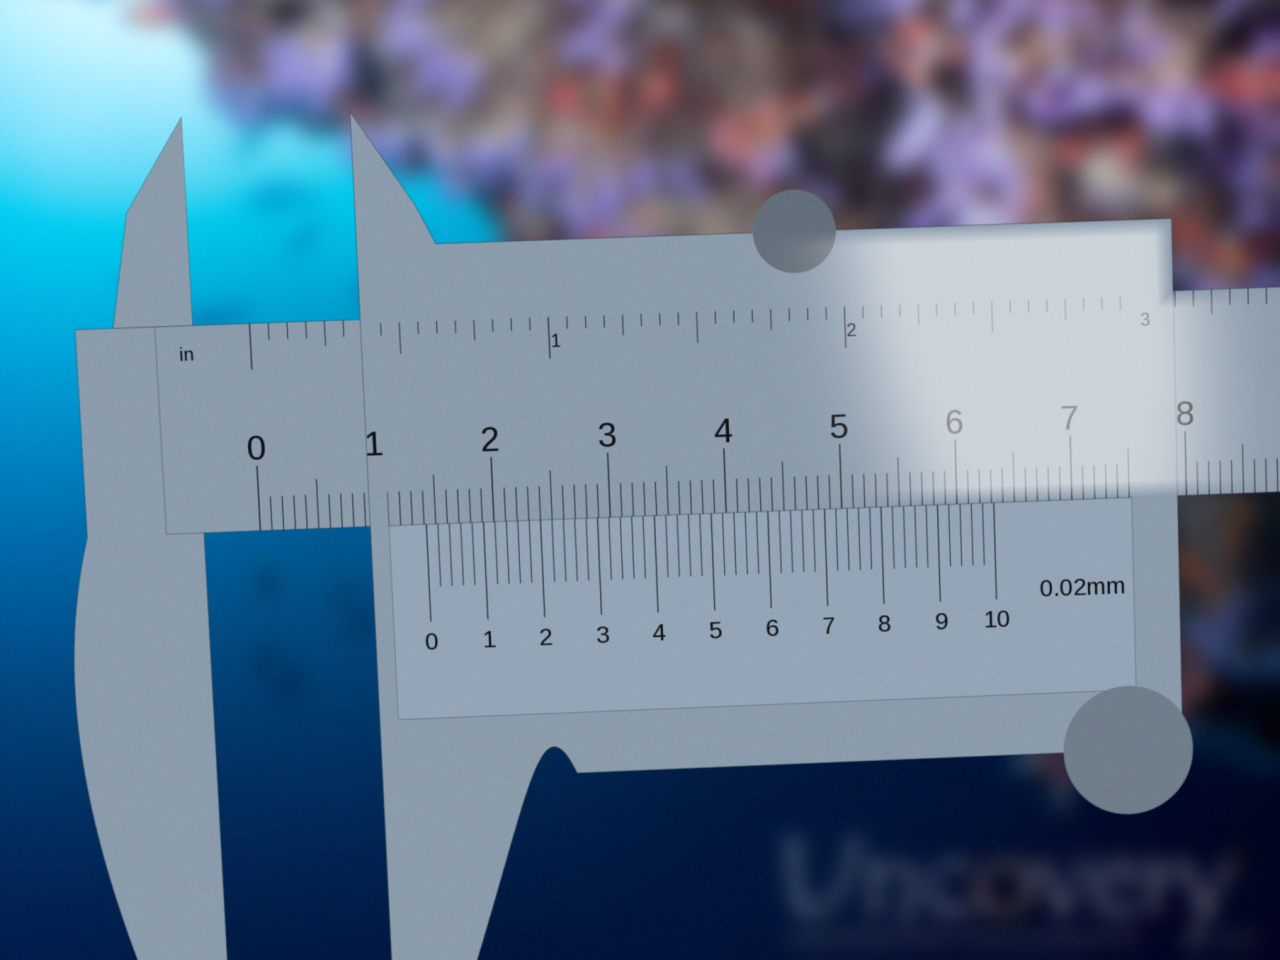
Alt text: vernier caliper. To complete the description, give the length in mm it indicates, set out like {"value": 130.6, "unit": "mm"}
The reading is {"value": 14.2, "unit": "mm"}
